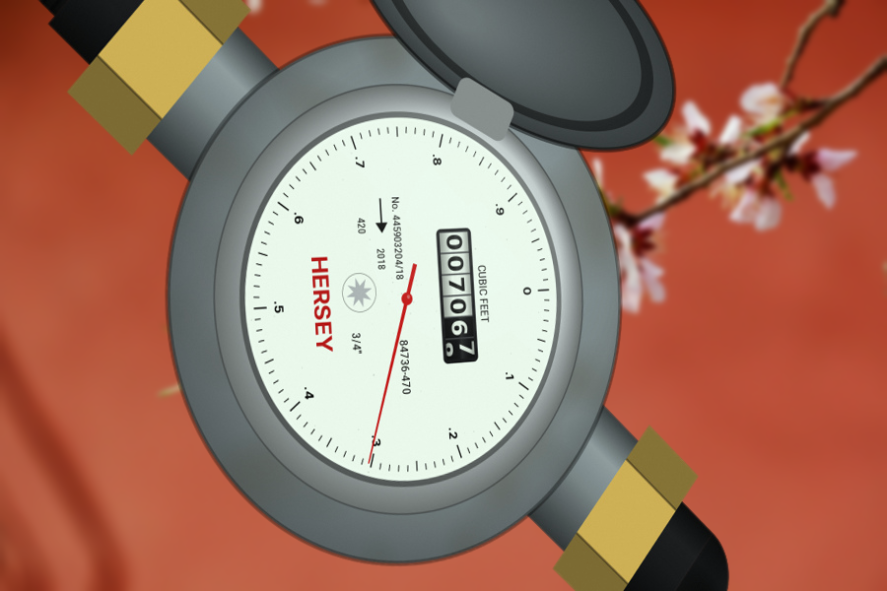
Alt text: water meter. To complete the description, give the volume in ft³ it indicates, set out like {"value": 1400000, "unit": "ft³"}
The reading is {"value": 7067.30, "unit": "ft³"}
